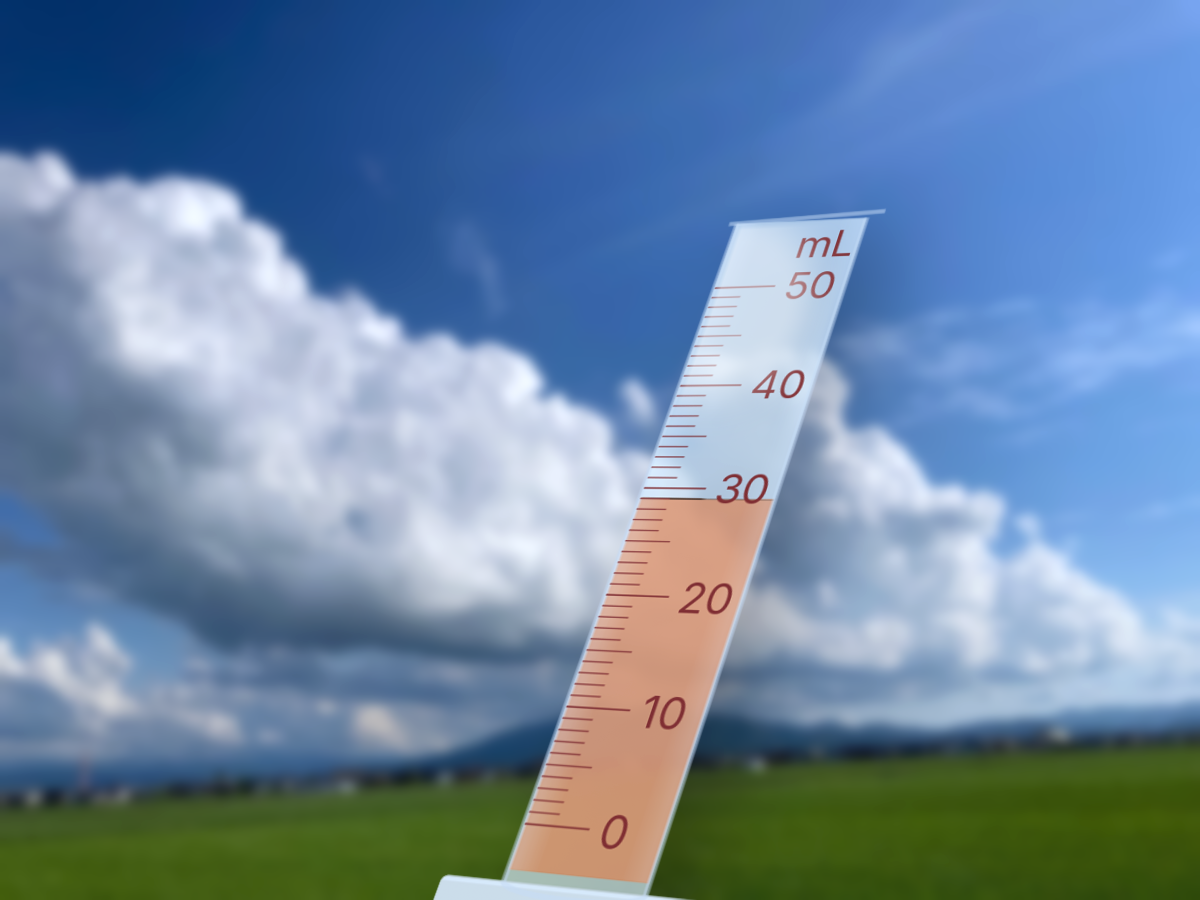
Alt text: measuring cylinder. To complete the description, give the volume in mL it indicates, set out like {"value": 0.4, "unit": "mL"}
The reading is {"value": 29, "unit": "mL"}
